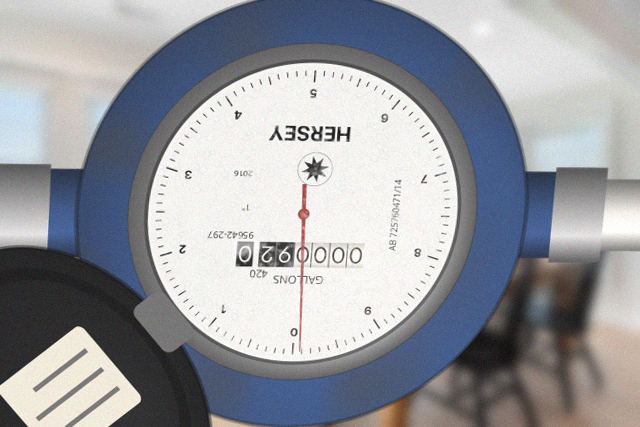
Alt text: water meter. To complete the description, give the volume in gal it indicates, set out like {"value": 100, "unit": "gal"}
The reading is {"value": 919.9, "unit": "gal"}
